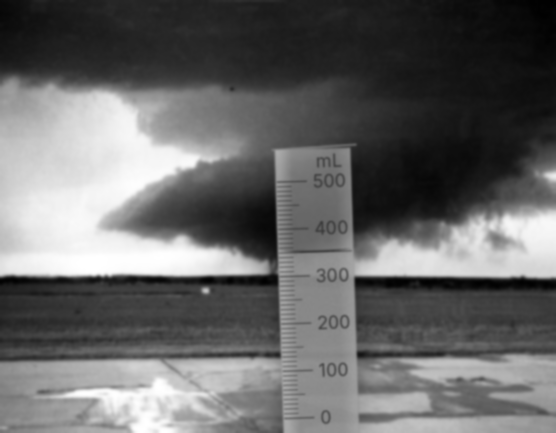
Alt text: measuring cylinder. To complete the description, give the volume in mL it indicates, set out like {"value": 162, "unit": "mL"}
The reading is {"value": 350, "unit": "mL"}
